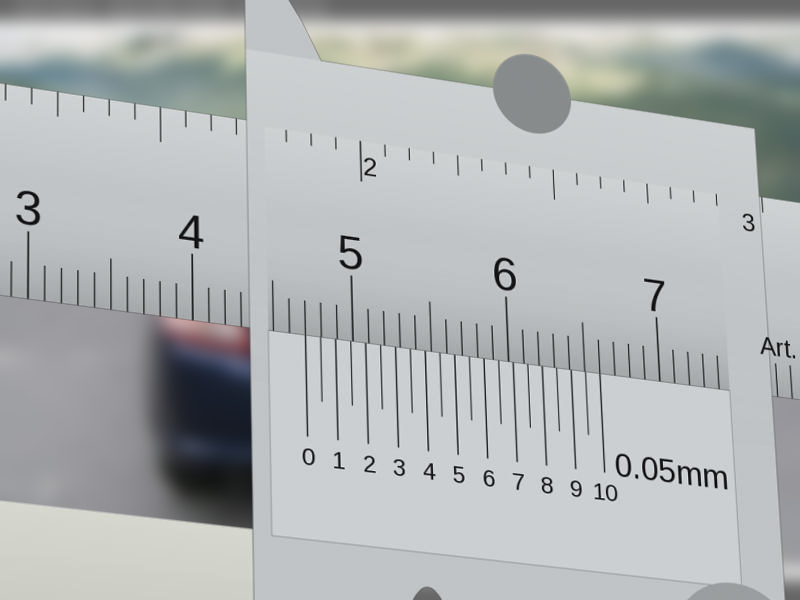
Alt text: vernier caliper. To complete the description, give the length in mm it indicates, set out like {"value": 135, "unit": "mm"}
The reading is {"value": 47.0, "unit": "mm"}
